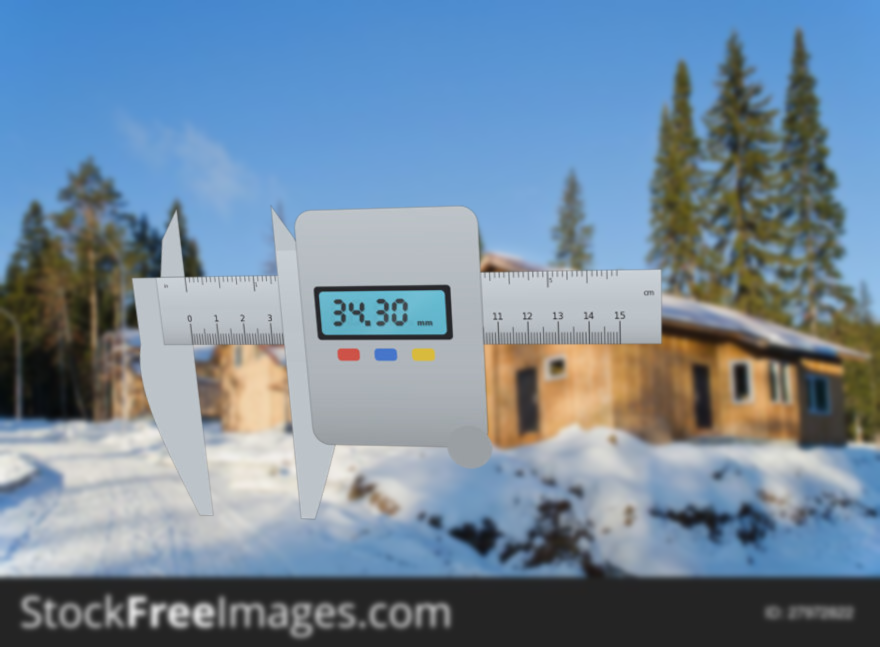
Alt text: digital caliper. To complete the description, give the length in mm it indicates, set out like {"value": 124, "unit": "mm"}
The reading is {"value": 34.30, "unit": "mm"}
